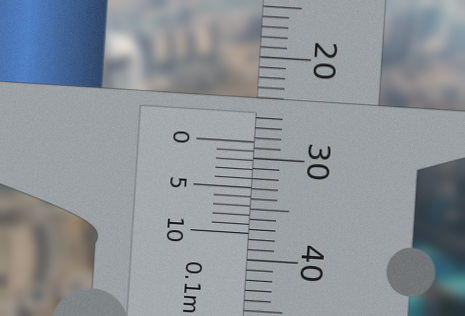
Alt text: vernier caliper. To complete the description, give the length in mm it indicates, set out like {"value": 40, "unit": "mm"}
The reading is {"value": 28.4, "unit": "mm"}
